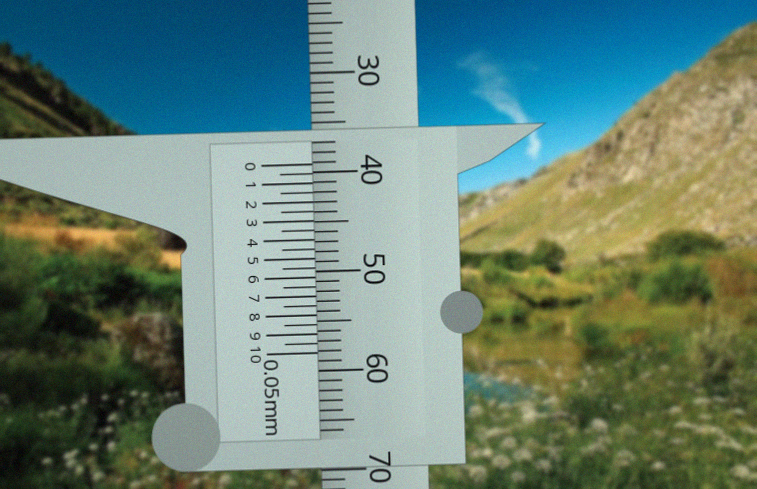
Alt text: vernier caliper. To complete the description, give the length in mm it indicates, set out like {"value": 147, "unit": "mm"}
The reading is {"value": 39.2, "unit": "mm"}
